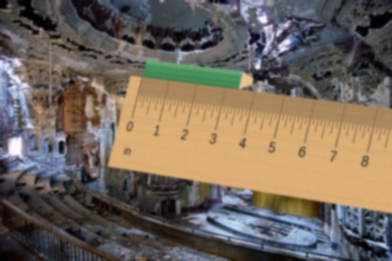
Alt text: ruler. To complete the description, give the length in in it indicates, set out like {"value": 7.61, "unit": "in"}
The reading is {"value": 4, "unit": "in"}
